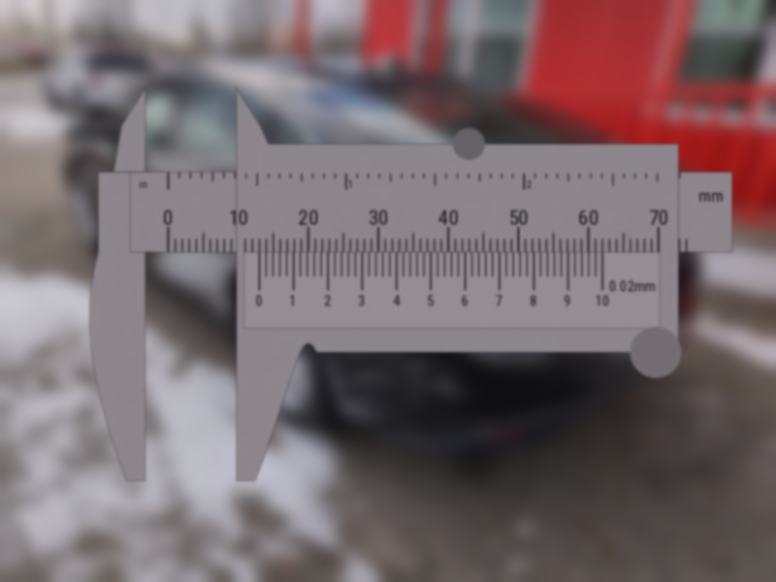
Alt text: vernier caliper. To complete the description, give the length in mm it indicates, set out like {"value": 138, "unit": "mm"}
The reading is {"value": 13.0, "unit": "mm"}
